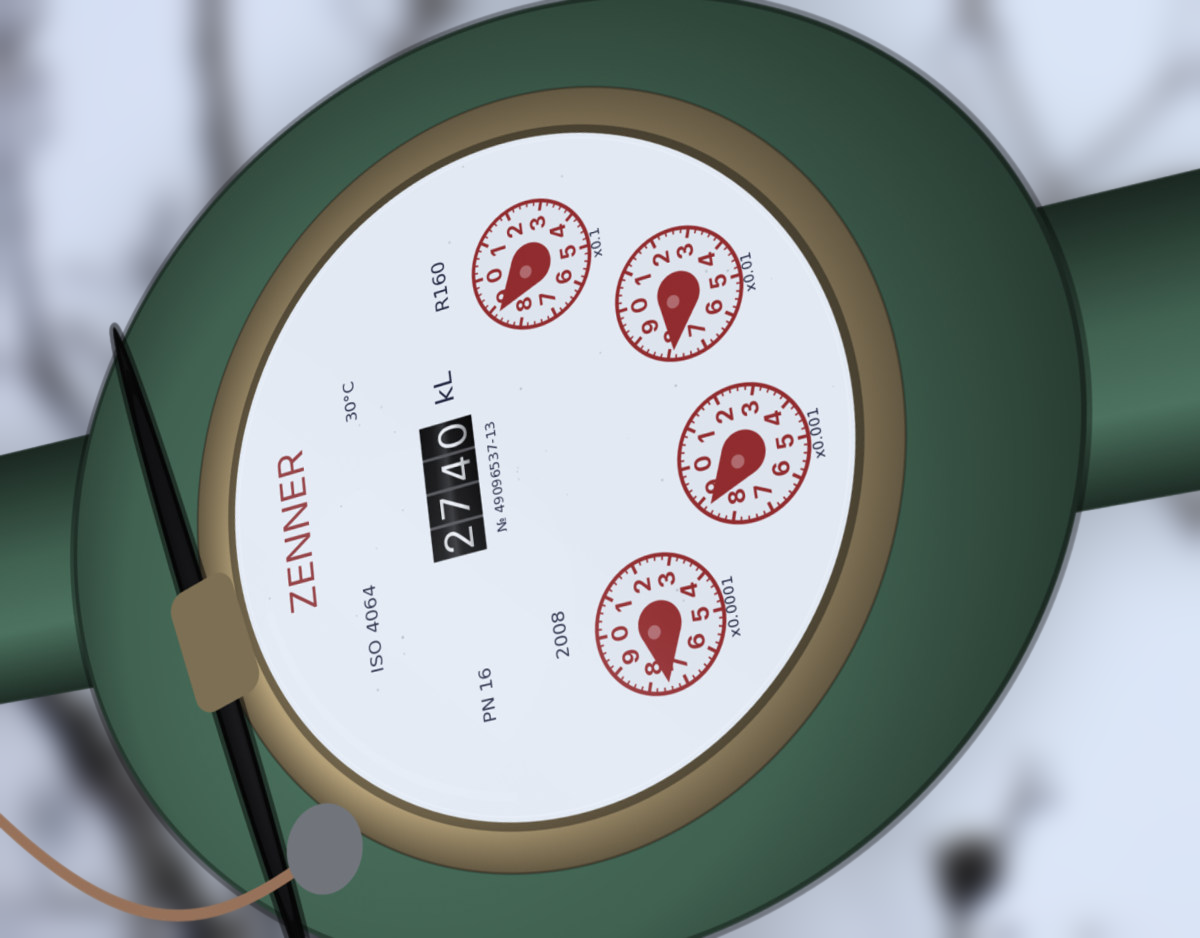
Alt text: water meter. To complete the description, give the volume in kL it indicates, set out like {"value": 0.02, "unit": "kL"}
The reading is {"value": 2739.8787, "unit": "kL"}
